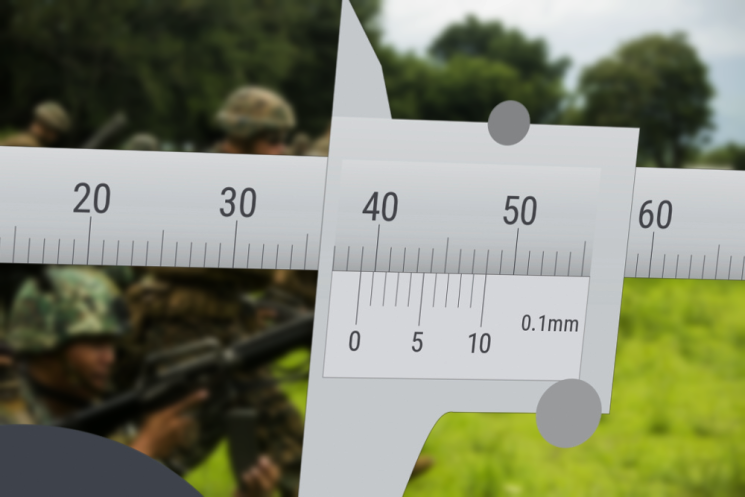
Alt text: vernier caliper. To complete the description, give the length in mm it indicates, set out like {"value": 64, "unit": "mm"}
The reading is {"value": 39.0, "unit": "mm"}
